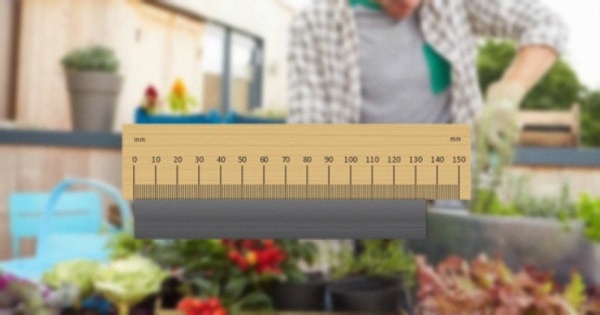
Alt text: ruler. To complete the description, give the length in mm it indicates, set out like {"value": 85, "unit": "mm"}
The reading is {"value": 135, "unit": "mm"}
